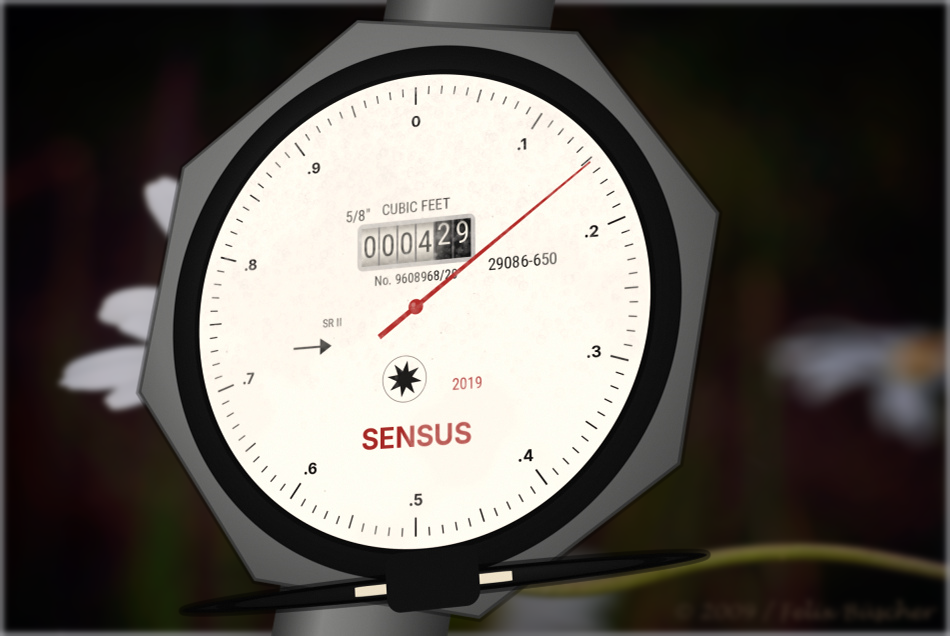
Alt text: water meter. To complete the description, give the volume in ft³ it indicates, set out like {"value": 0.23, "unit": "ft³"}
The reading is {"value": 429.15, "unit": "ft³"}
